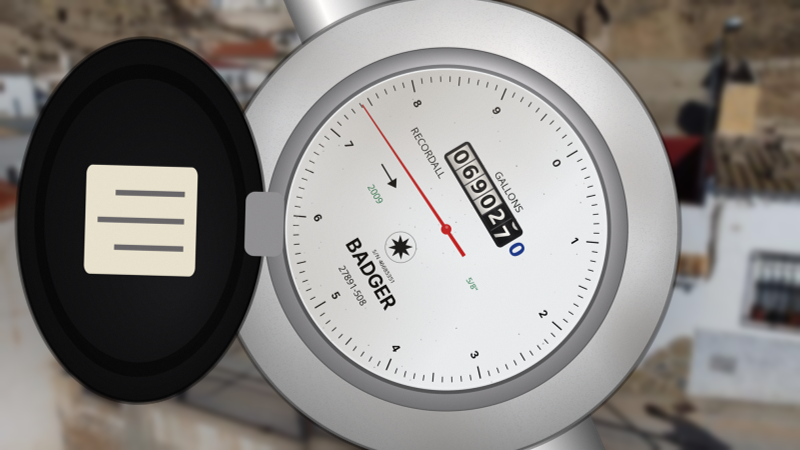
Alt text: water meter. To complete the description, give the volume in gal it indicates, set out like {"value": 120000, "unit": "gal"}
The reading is {"value": 690267.4, "unit": "gal"}
